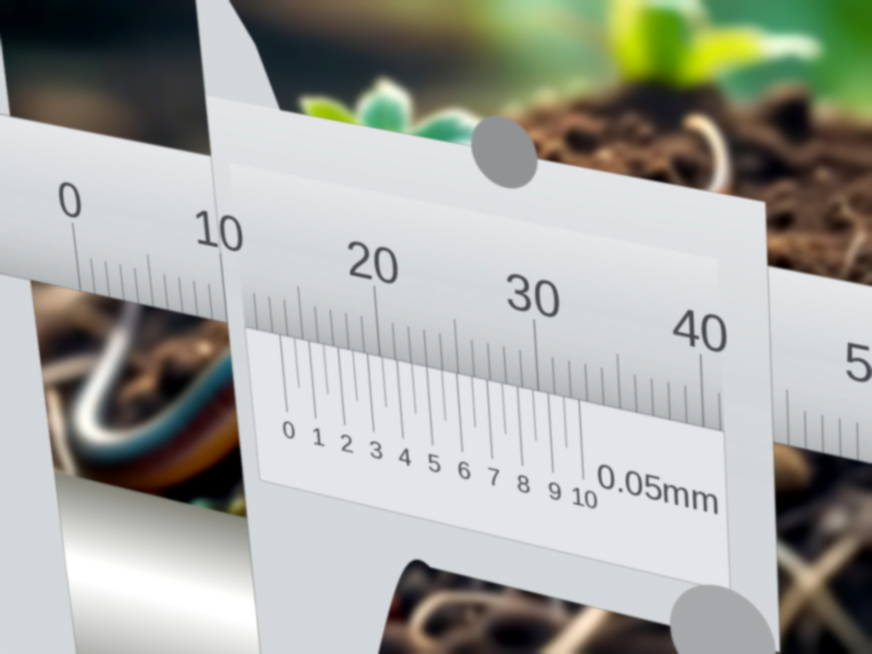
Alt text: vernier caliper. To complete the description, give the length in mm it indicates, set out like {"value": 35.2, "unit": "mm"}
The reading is {"value": 13.5, "unit": "mm"}
